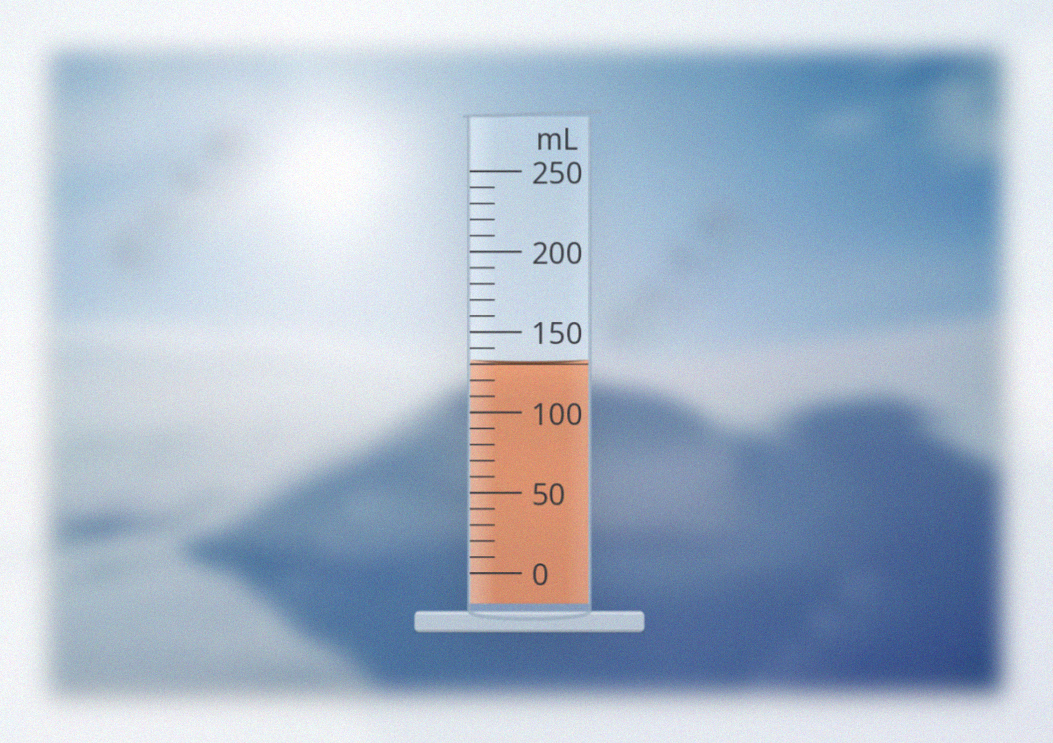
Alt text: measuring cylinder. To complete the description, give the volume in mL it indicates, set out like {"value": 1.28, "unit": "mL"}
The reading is {"value": 130, "unit": "mL"}
